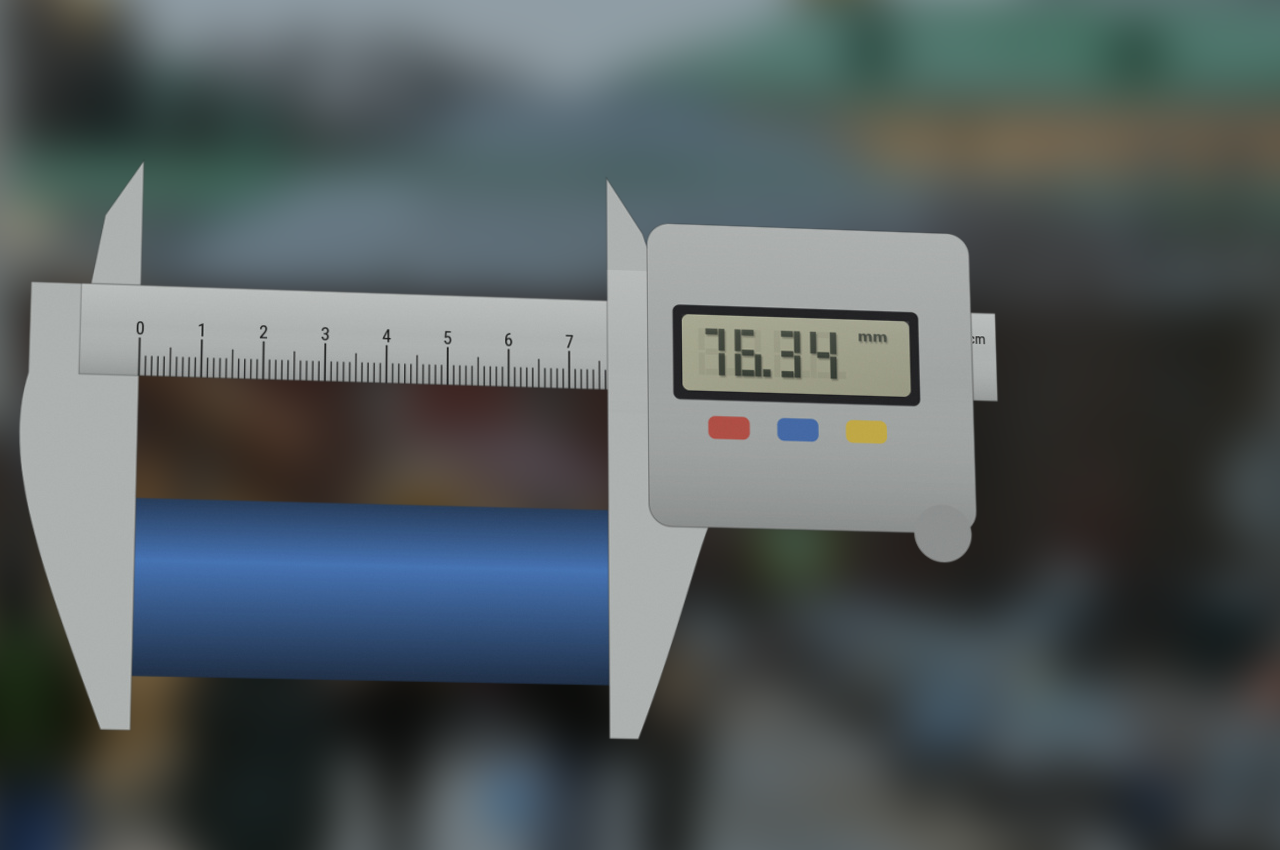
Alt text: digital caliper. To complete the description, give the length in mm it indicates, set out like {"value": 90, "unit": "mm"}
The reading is {"value": 76.34, "unit": "mm"}
